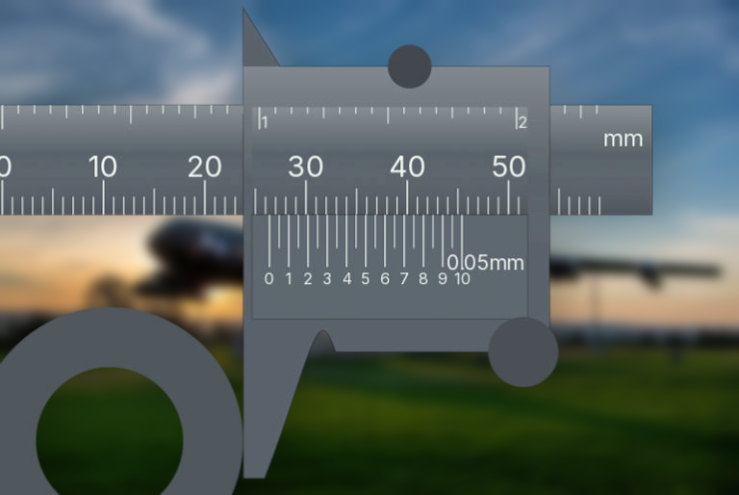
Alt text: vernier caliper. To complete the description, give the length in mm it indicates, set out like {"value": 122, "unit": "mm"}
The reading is {"value": 26.4, "unit": "mm"}
